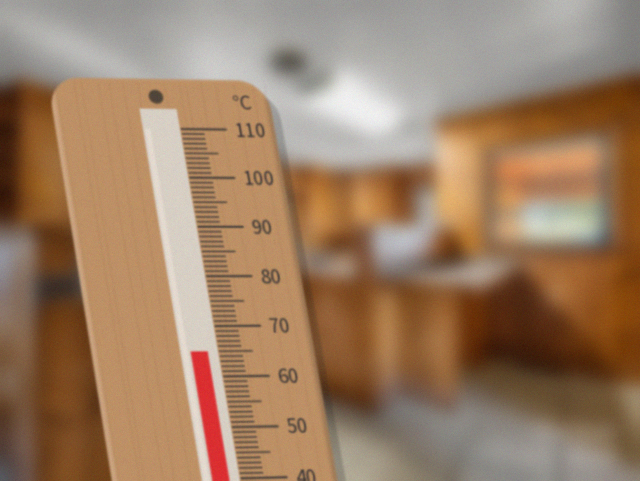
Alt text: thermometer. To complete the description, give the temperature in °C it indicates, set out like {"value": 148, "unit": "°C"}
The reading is {"value": 65, "unit": "°C"}
